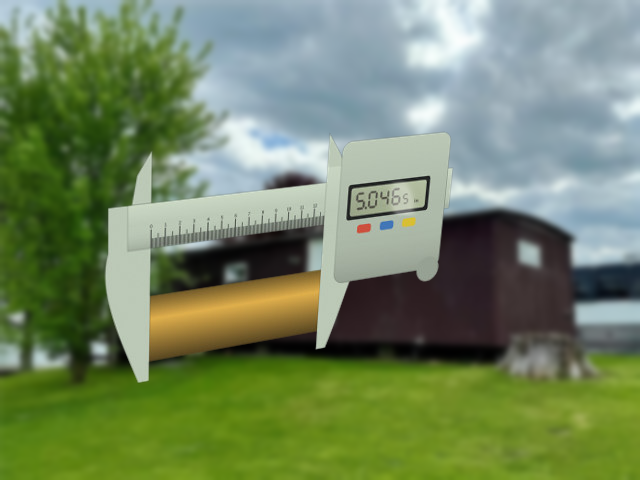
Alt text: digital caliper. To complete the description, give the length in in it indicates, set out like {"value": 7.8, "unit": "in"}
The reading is {"value": 5.0465, "unit": "in"}
